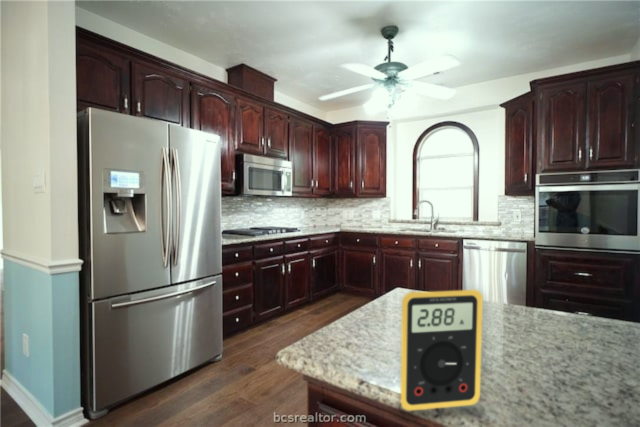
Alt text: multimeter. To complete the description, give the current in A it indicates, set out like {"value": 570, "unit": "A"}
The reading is {"value": 2.88, "unit": "A"}
